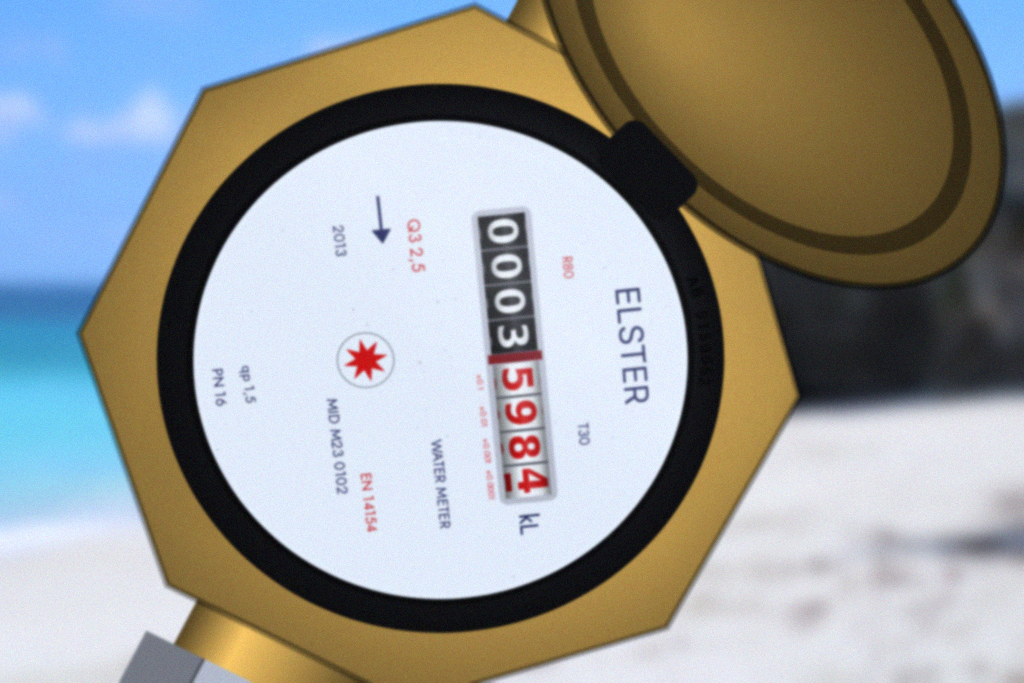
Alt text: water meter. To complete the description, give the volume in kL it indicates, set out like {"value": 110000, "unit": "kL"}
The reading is {"value": 3.5984, "unit": "kL"}
